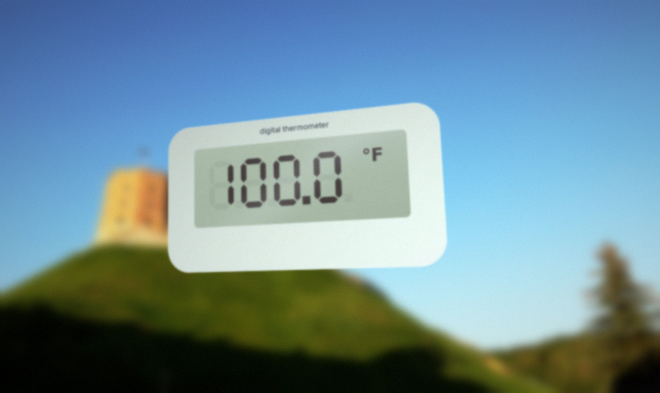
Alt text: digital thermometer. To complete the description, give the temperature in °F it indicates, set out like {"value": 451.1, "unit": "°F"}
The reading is {"value": 100.0, "unit": "°F"}
